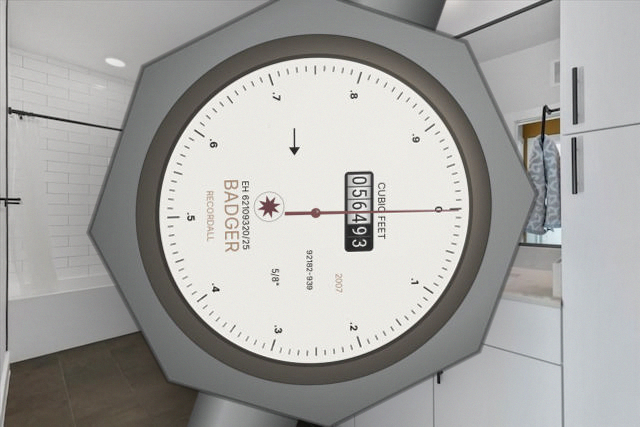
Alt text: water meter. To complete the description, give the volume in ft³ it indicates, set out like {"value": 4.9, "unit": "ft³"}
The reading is {"value": 56493.00, "unit": "ft³"}
